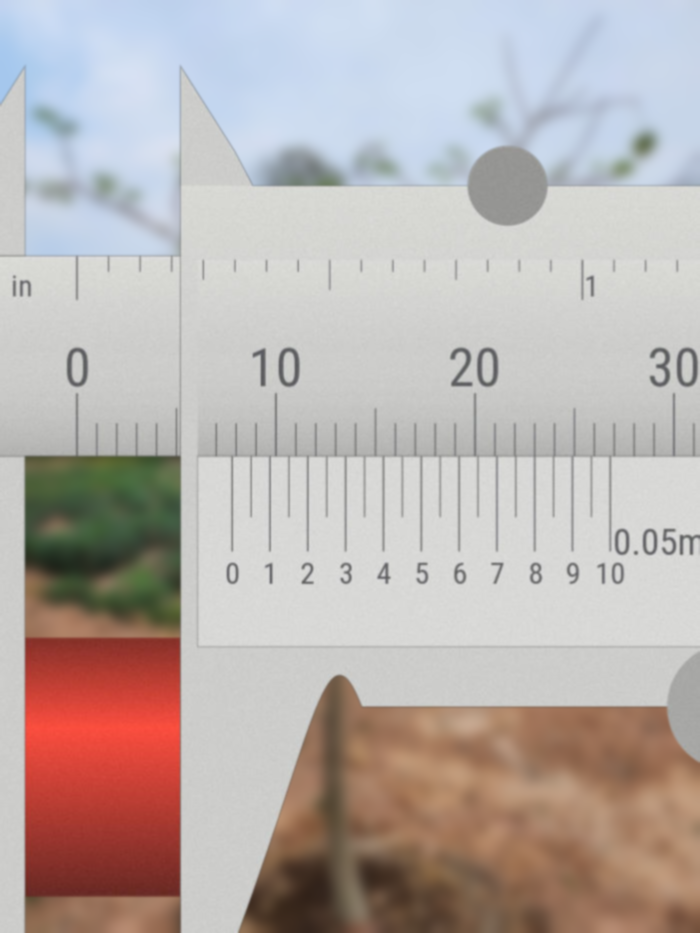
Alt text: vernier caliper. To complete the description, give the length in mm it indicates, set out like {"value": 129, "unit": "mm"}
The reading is {"value": 7.8, "unit": "mm"}
